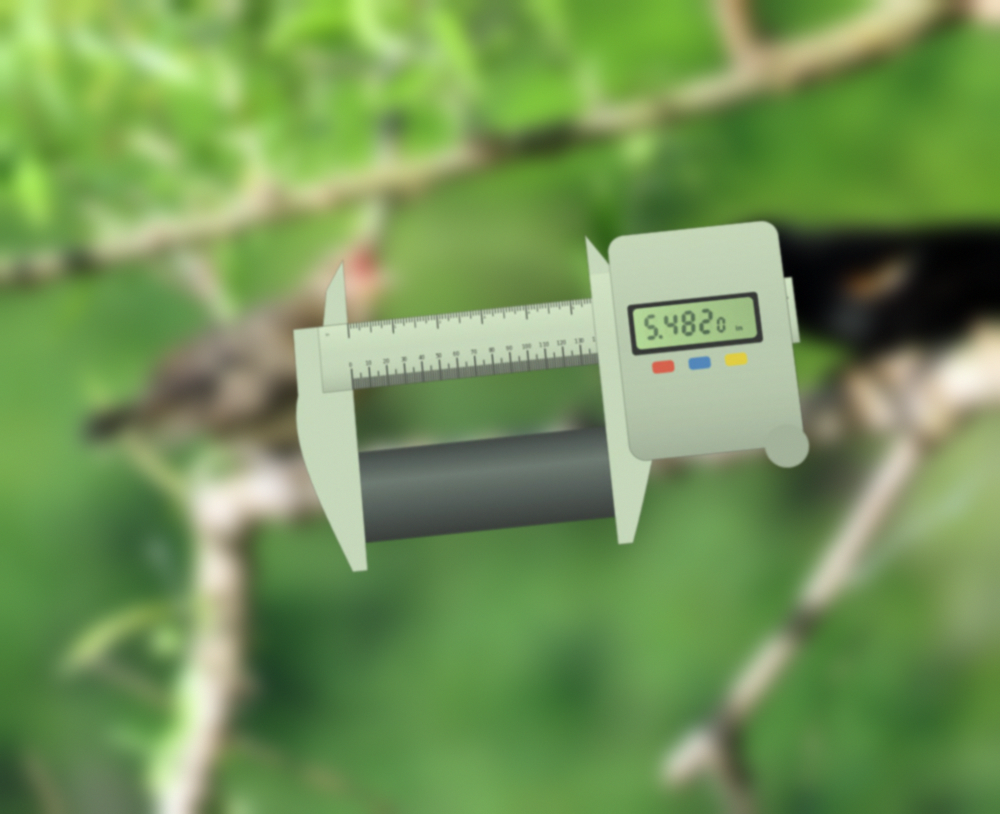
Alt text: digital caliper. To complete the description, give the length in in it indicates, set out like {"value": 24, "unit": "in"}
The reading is {"value": 5.4820, "unit": "in"}
